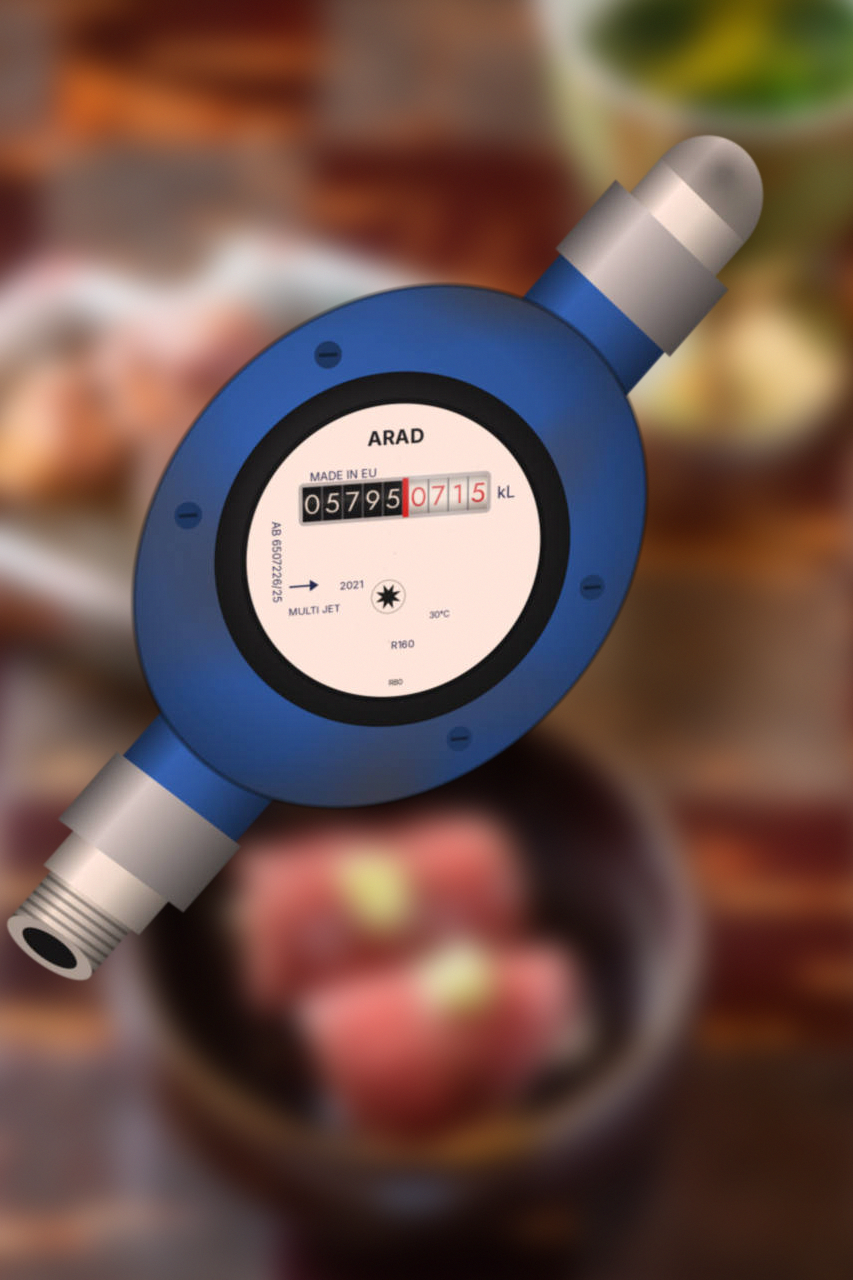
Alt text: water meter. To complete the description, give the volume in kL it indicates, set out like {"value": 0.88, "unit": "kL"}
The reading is {"value": 5795.0715, "unit": "kL"}
